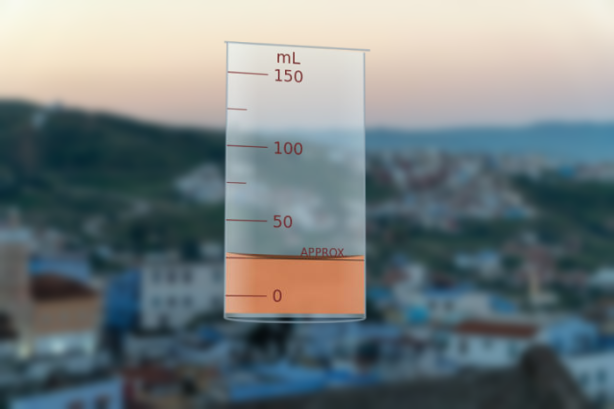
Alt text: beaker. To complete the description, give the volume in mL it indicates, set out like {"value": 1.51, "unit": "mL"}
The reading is {"value": 25, "unit": "mL"}
